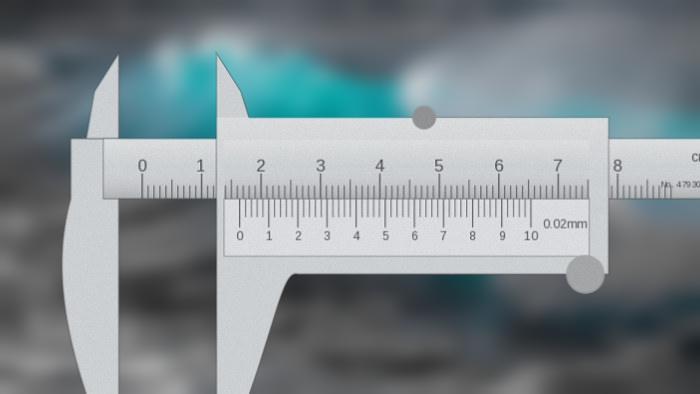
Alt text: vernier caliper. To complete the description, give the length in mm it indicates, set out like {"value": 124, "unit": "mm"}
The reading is {"value": 16.4, "unit": "mm"}
